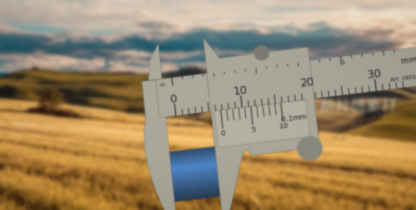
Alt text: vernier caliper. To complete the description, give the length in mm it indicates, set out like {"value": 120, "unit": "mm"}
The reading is {"value": 6.8, "unit": "mm"}
